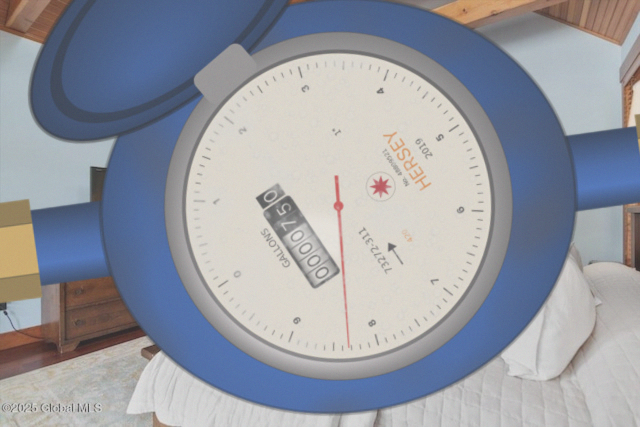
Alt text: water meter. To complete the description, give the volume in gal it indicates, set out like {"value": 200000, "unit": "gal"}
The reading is {"value": 748.3, "unit": "gal"}
